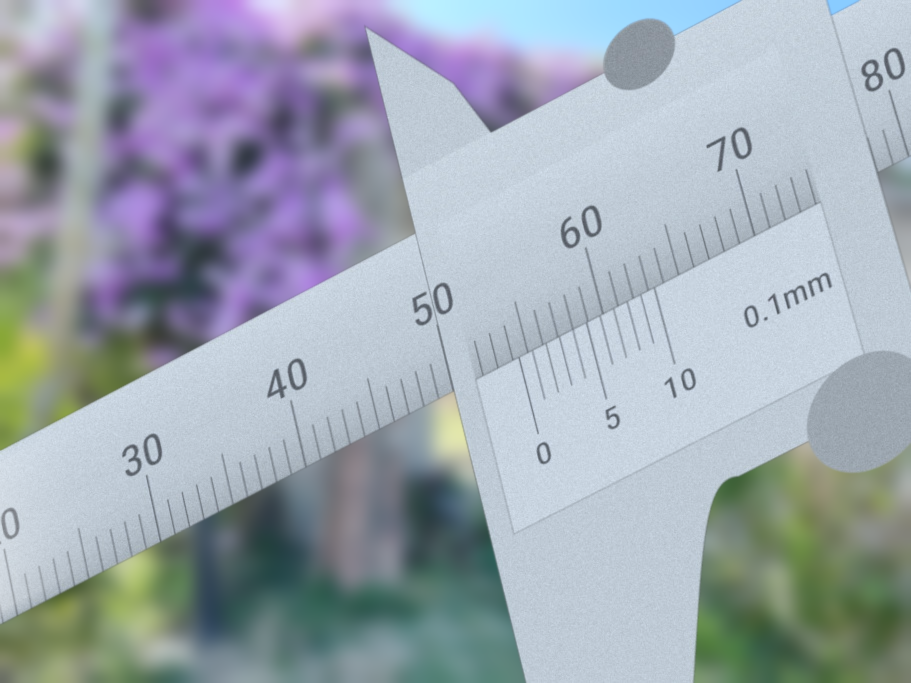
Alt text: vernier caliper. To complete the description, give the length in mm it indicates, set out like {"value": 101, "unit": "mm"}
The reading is {"value": 54.4, "unit": "mm"}
